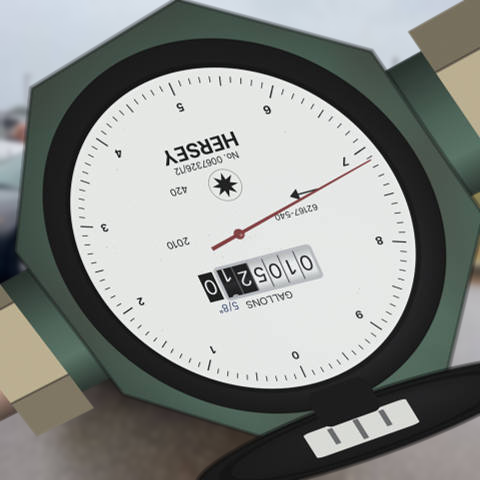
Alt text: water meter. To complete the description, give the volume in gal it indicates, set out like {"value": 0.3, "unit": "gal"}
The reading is {"value": 105207.1, "unit": "gal"}
